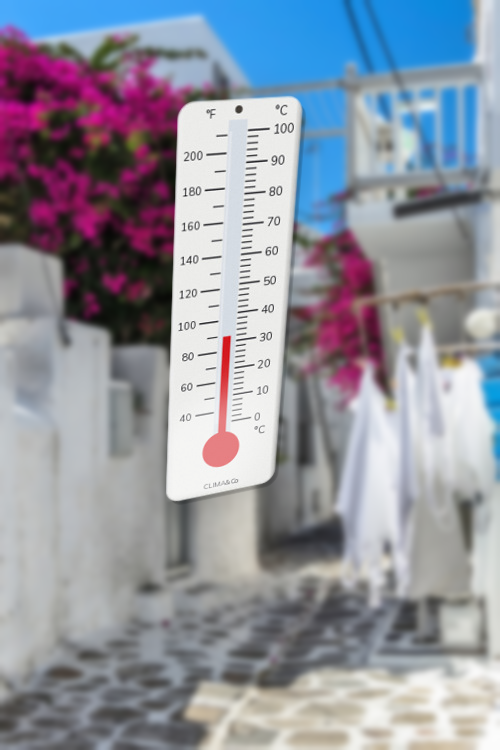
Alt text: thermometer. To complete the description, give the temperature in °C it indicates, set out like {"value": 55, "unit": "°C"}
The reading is {"value": 32, "unit": "°C"}
